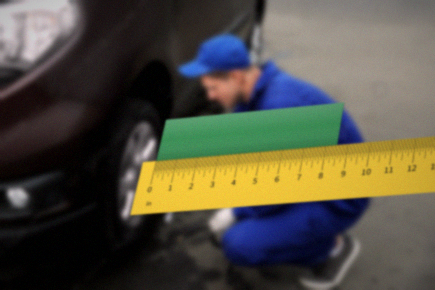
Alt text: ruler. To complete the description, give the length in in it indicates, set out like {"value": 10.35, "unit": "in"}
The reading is {"value": 8.5, "unit": "in"}
